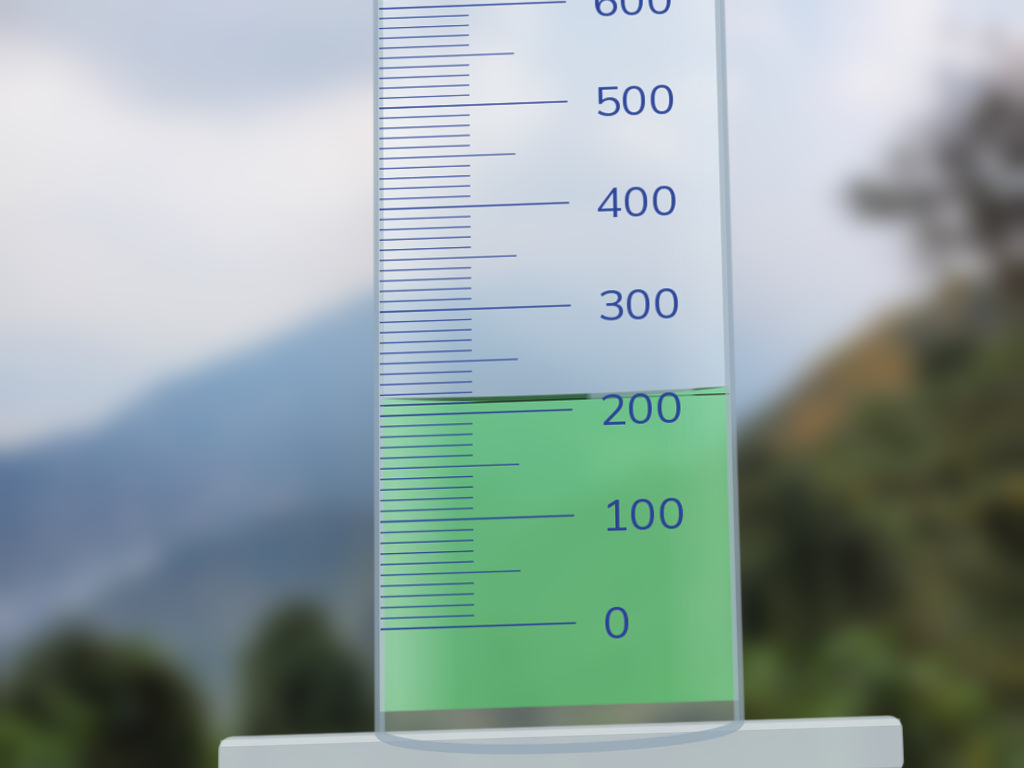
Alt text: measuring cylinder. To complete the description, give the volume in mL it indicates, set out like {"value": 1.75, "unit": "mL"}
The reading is {"value": 210, "unit": "mL"}
